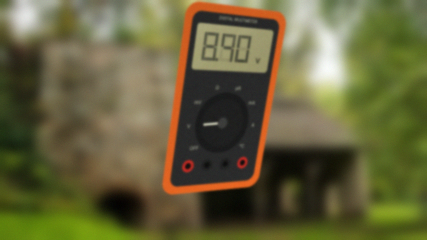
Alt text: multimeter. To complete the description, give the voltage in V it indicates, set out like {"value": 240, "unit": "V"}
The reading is {"value": 8.90, "unit": "V"}
